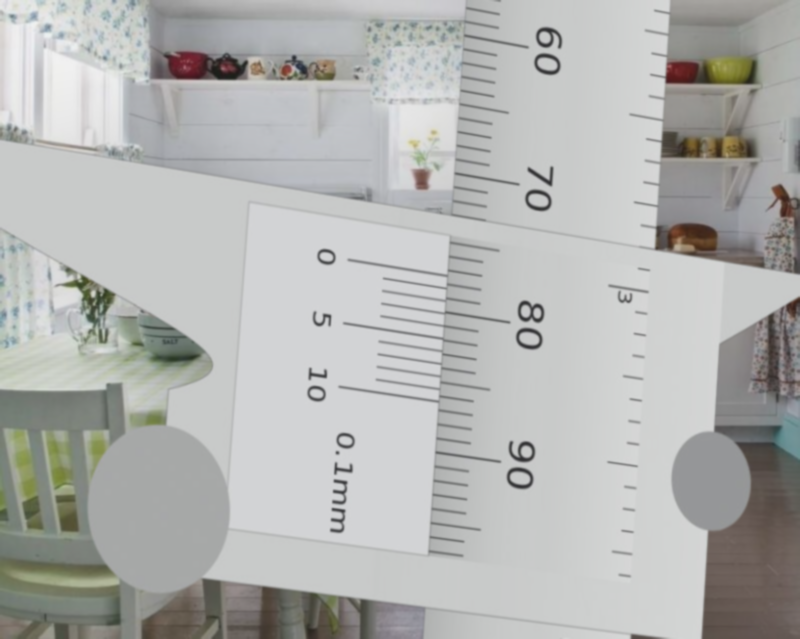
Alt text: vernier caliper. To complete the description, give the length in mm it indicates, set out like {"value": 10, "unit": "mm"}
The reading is {"value": 77.4, "unit": "mm"}
